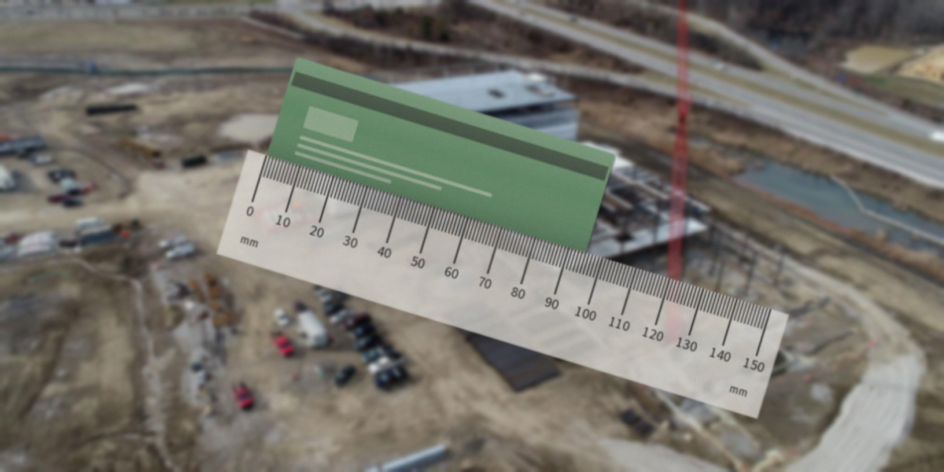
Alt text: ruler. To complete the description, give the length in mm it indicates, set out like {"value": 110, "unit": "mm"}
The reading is {"value": 95, "unit": "mm"}
